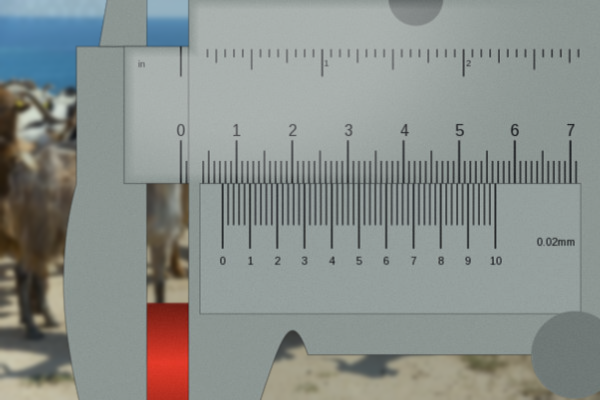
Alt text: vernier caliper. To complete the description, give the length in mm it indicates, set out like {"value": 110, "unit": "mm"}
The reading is {"value": 7.5, "unit": "mm"}
